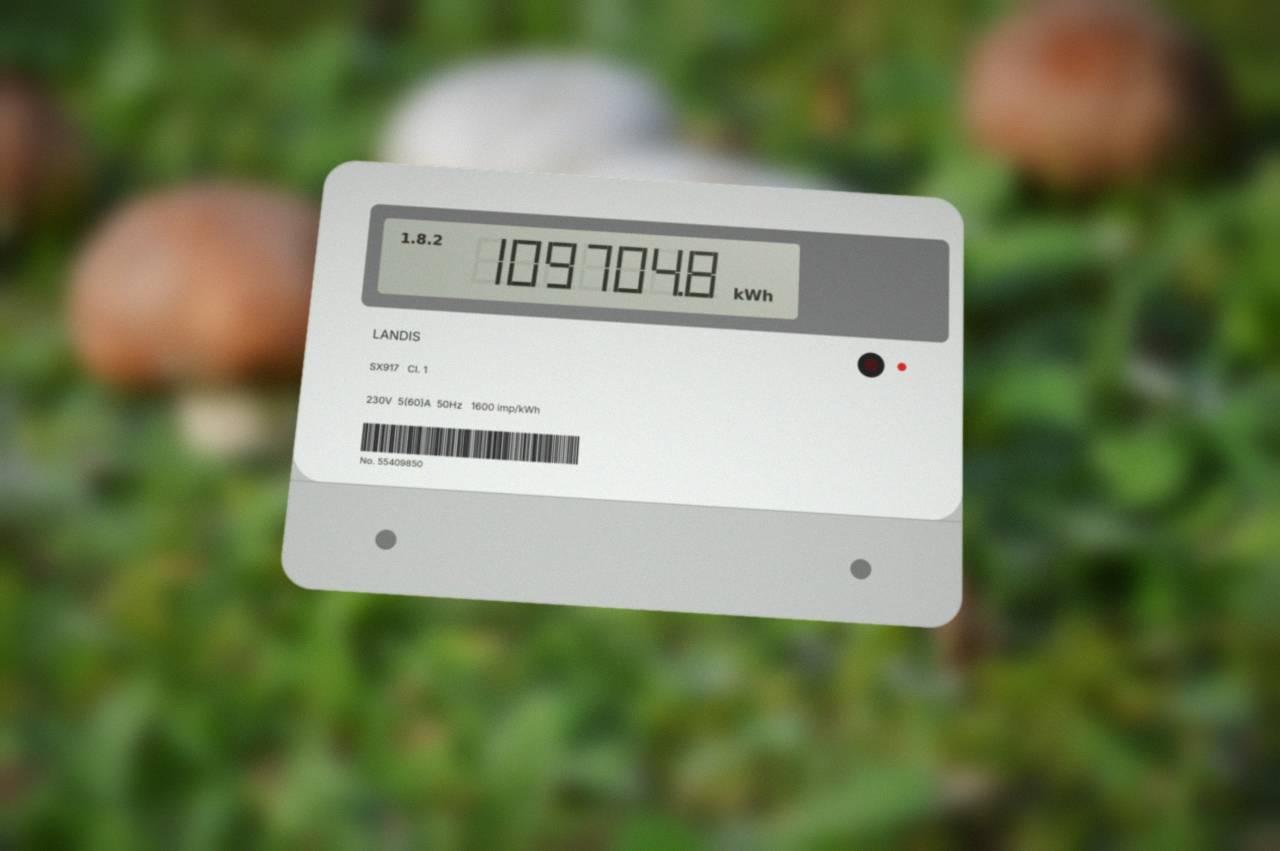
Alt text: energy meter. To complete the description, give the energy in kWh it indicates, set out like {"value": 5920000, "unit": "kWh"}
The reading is {"value": 109704.8, "unit": "kWh"}
